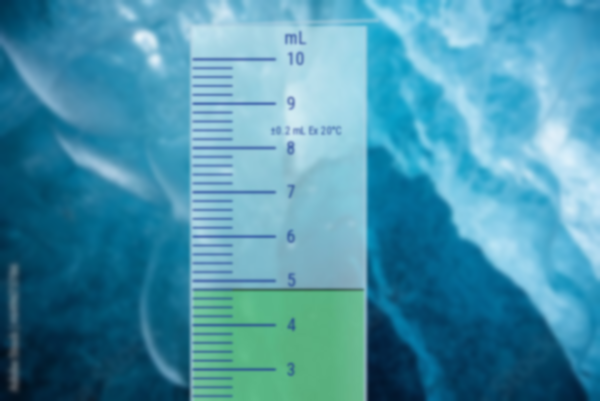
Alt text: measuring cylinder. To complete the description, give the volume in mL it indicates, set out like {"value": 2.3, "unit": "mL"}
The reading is {"value": 4.8, "unit": "mL"}
